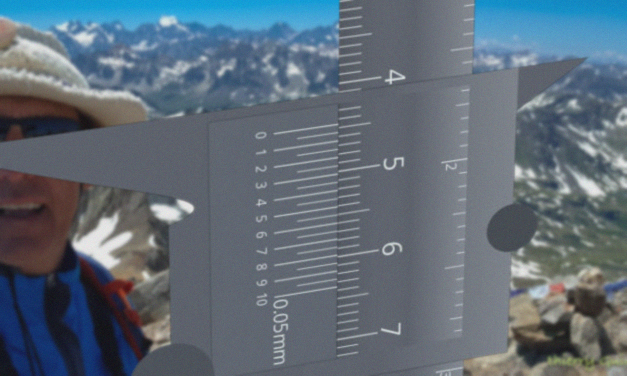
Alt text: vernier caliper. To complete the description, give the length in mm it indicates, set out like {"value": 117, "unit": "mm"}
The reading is {"value": 44.6, "unit": "mm"}
